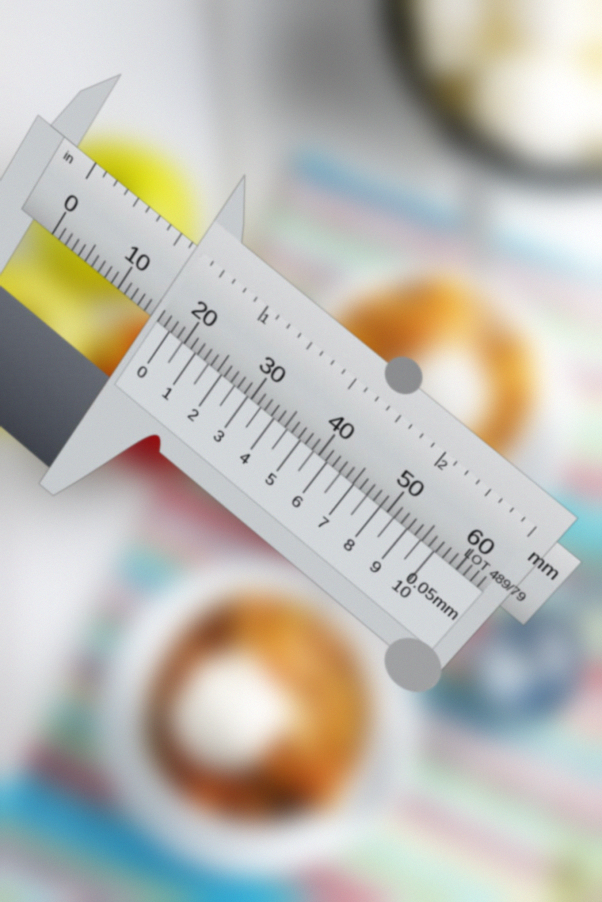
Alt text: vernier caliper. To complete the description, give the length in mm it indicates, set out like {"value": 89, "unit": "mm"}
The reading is {"value": 17.8, "unit": "mm"}
